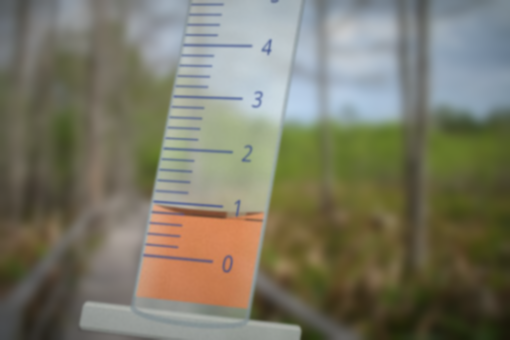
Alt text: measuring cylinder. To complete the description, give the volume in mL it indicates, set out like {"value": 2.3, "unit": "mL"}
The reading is {"value": 0.8, "unit": "mL"}
